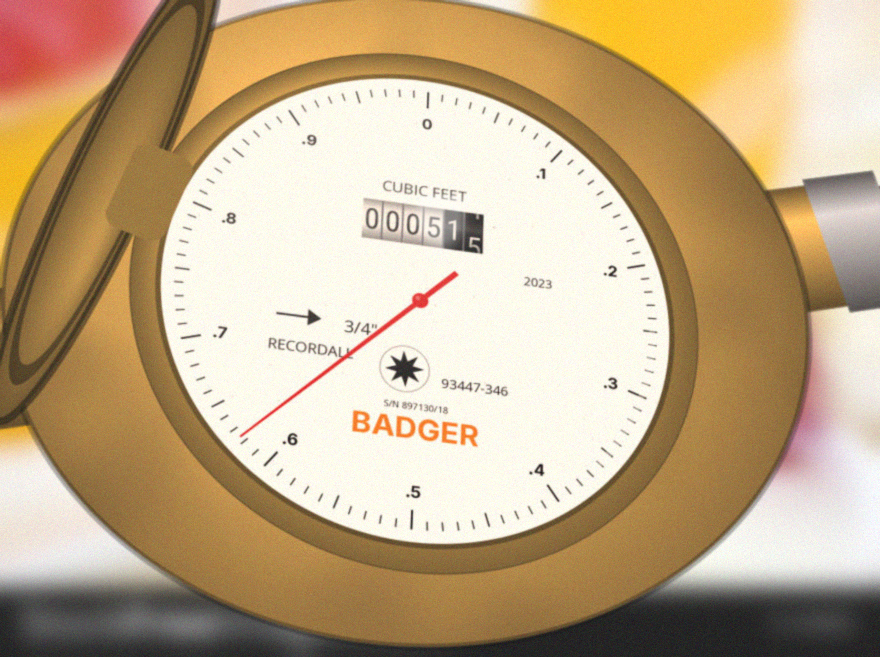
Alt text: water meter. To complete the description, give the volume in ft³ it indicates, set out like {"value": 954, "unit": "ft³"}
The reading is {"value": 514.62, "unit": "ft³"}
